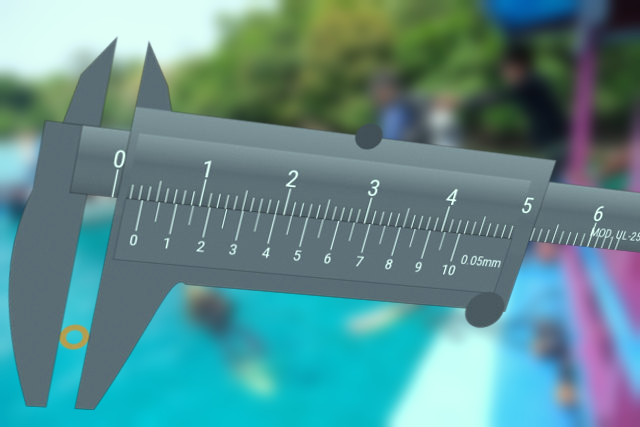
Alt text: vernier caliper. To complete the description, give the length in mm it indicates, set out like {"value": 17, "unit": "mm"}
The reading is {"value": 3.4, "unit": "mm"}
